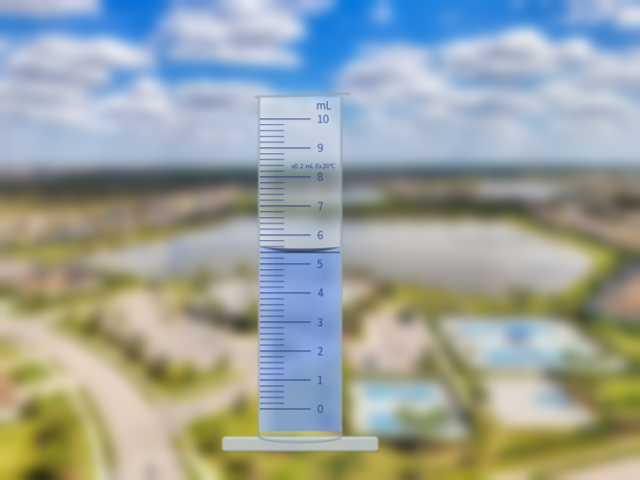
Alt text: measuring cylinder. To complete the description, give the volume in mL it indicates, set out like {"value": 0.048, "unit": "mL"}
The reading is {"value": 5.4, "unit": "mL"}
